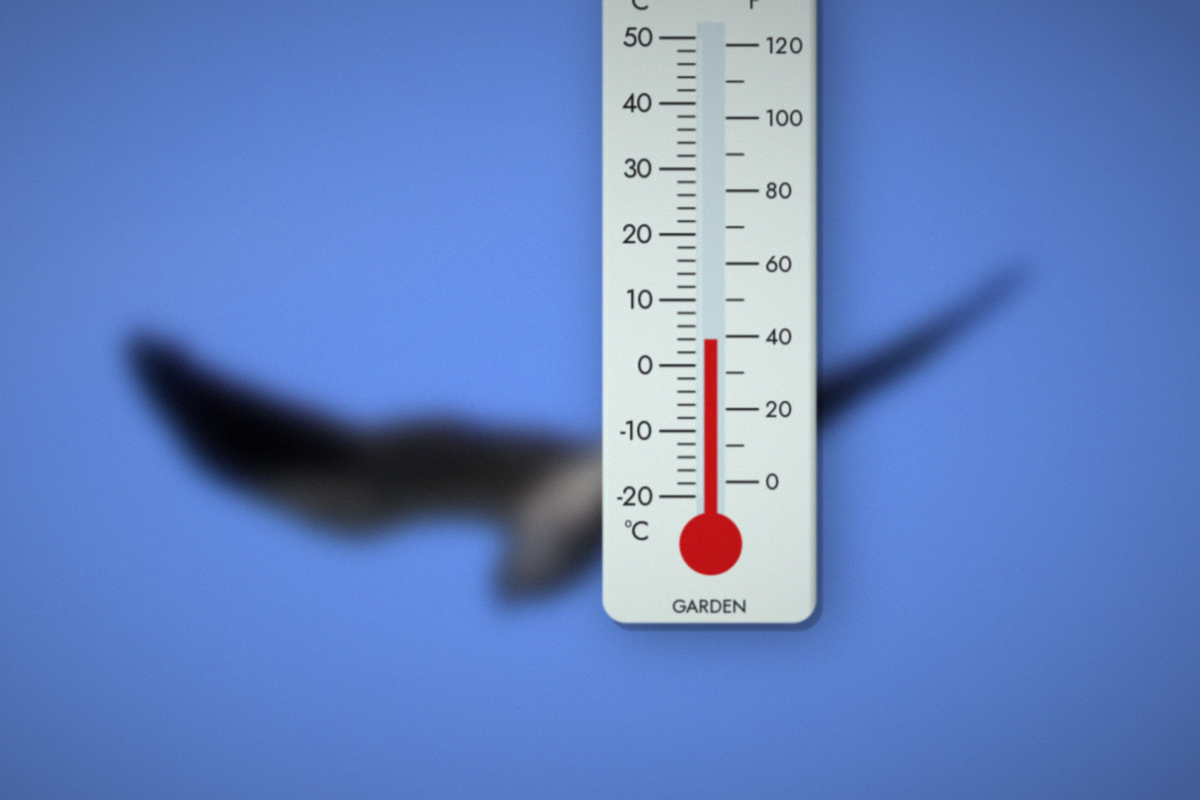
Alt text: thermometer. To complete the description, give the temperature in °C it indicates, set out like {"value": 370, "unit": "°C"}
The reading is {"value": 4, "unit": "°C"}
